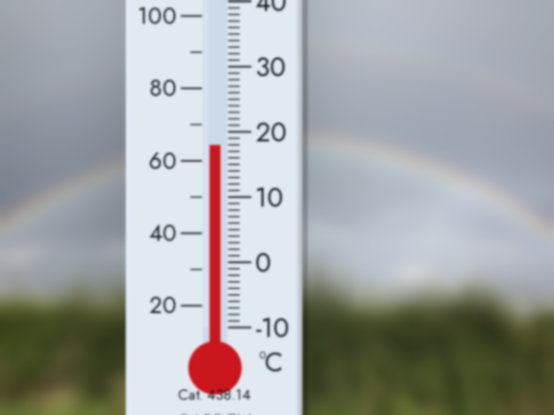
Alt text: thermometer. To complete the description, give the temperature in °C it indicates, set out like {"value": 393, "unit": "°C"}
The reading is {"value": 18, "unit": "°C"}
